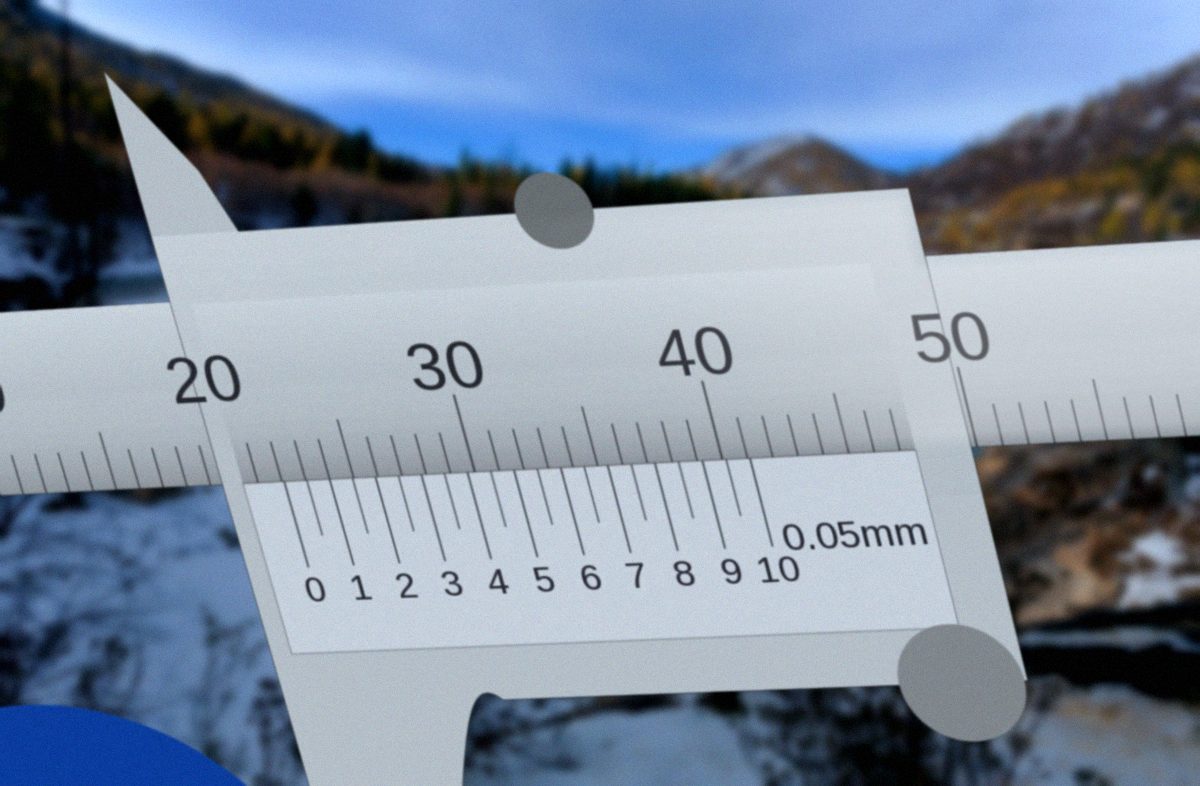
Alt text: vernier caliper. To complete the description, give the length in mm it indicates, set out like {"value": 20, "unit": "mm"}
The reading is {"value": 22.1, "unit": "mm"}
